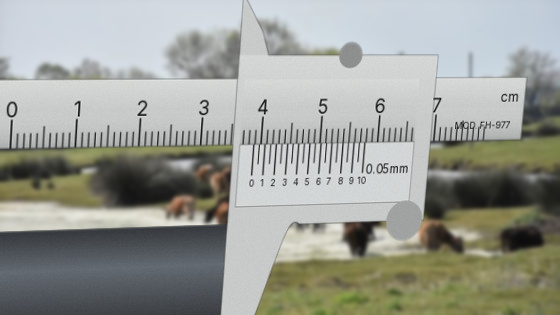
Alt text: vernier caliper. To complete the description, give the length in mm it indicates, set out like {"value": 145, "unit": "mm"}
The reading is {"value": 38.8, "unit": "mm"}
